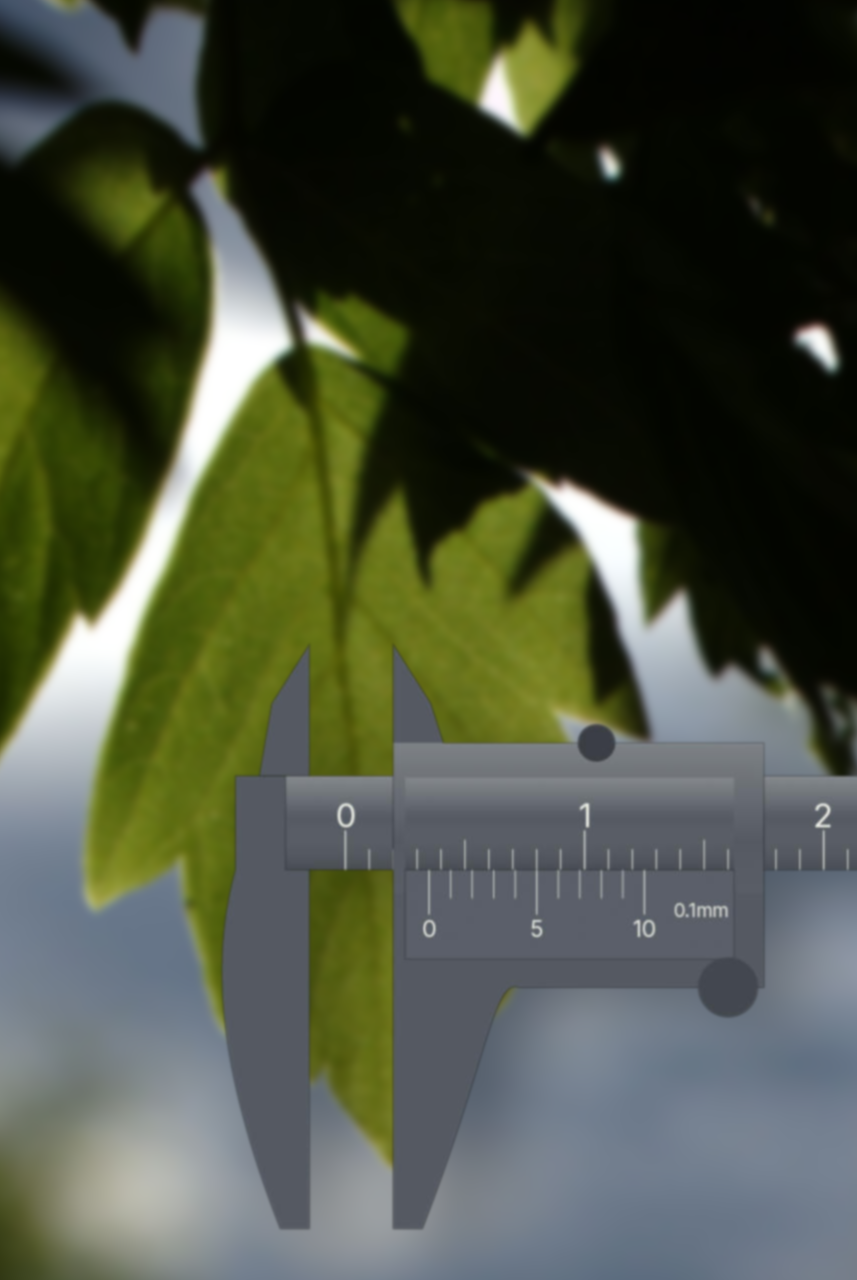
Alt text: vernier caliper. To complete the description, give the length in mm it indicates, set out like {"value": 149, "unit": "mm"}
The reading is {"value": 3.5, "unit": "mm"}
